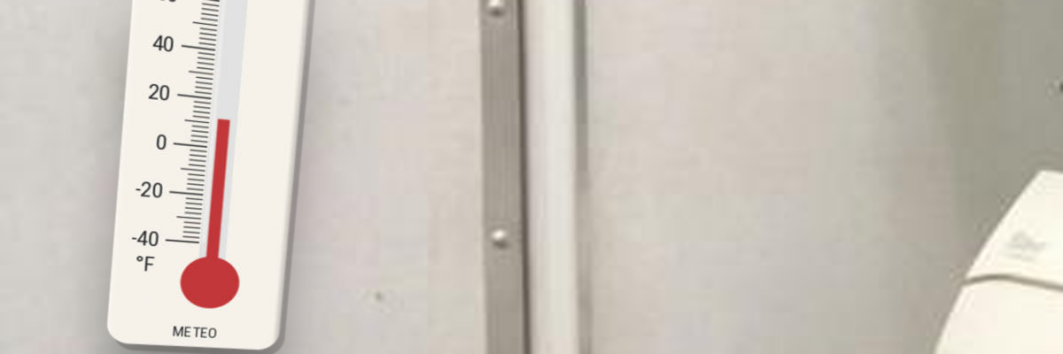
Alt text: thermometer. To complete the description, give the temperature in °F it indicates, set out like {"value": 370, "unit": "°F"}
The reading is {"value": 12, "unit": "°F"}
